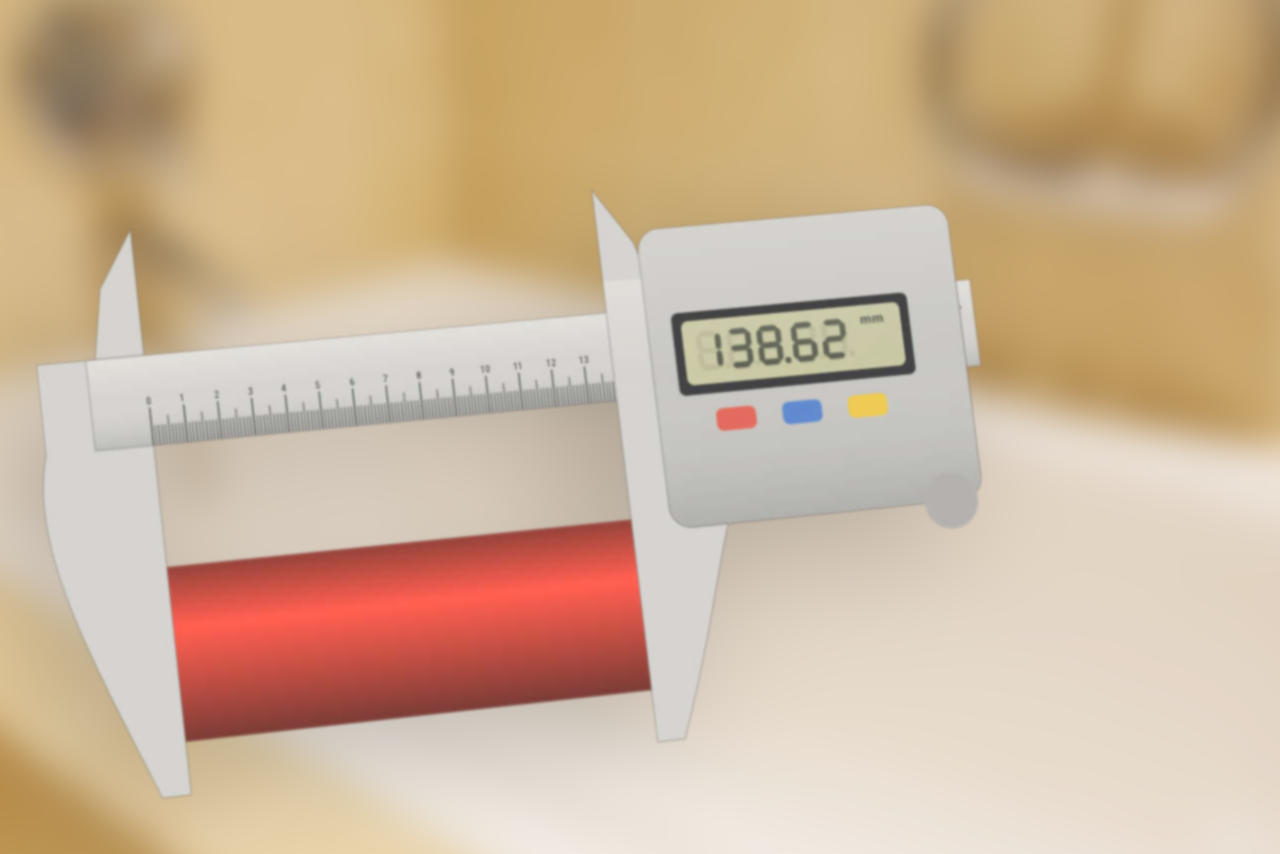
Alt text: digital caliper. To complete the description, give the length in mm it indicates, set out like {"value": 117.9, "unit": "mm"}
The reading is {"value": 138.62, "unit": "mm"}
